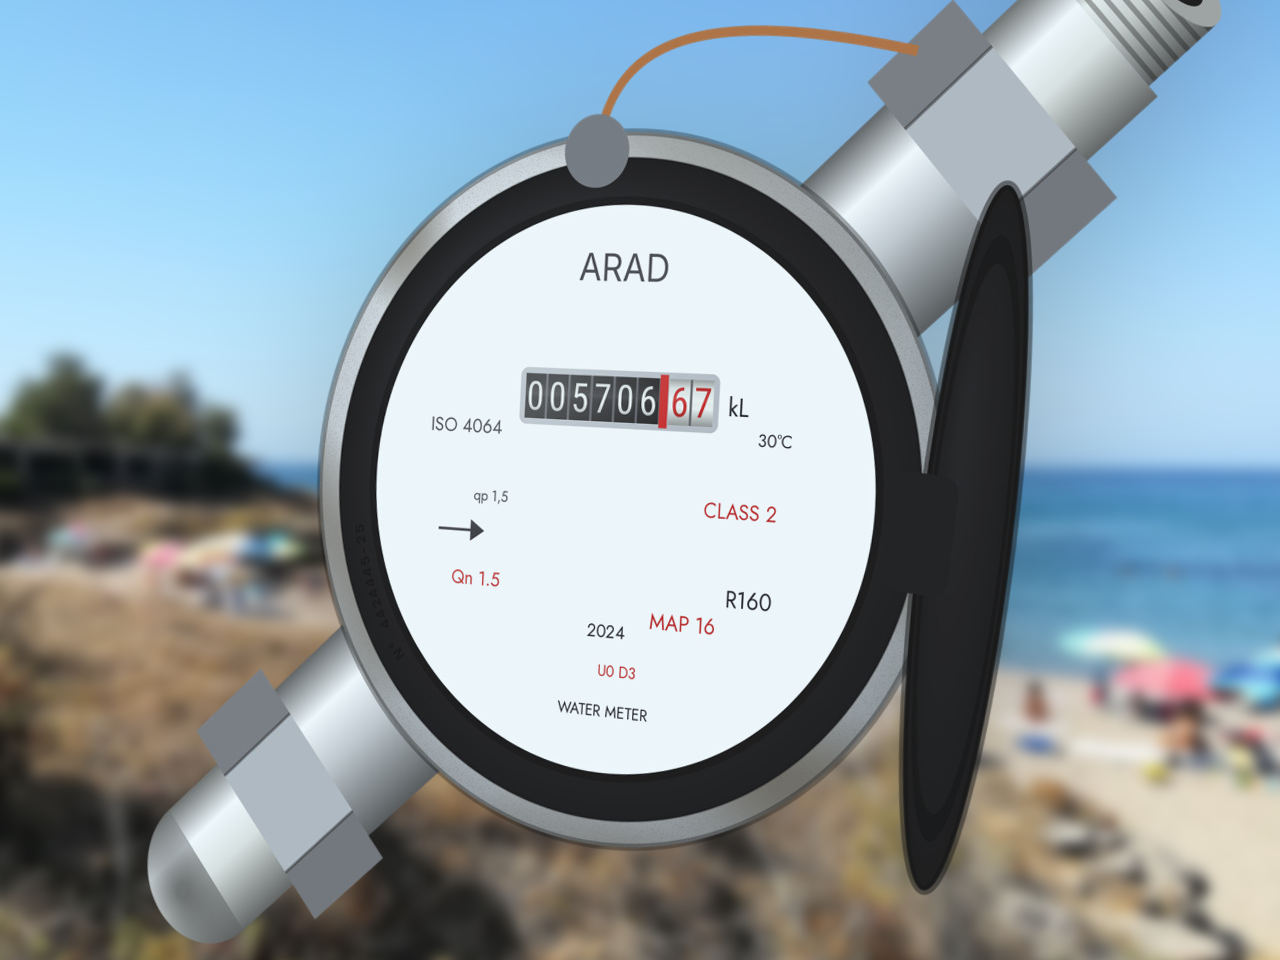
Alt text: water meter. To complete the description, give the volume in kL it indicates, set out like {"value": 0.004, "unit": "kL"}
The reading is {"value": 5706.67, "unit": "kL"}
